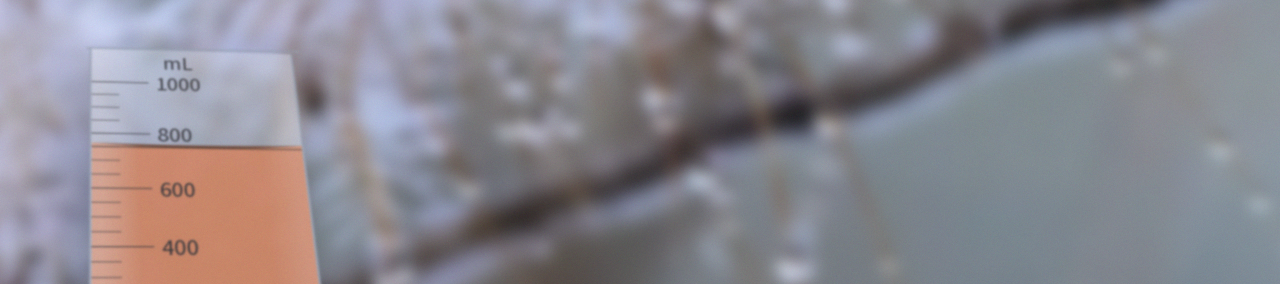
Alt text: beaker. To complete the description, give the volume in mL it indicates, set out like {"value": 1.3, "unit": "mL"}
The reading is {"value": 750, "unit": "mL"}
